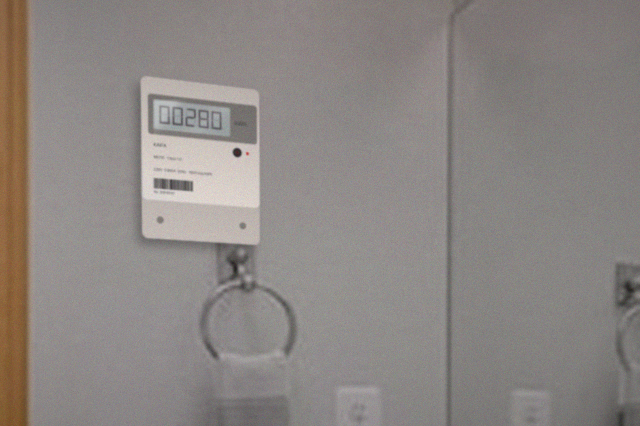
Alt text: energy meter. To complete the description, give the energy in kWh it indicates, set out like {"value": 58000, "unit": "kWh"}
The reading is {"value": 280, "unit": "kWh"}
